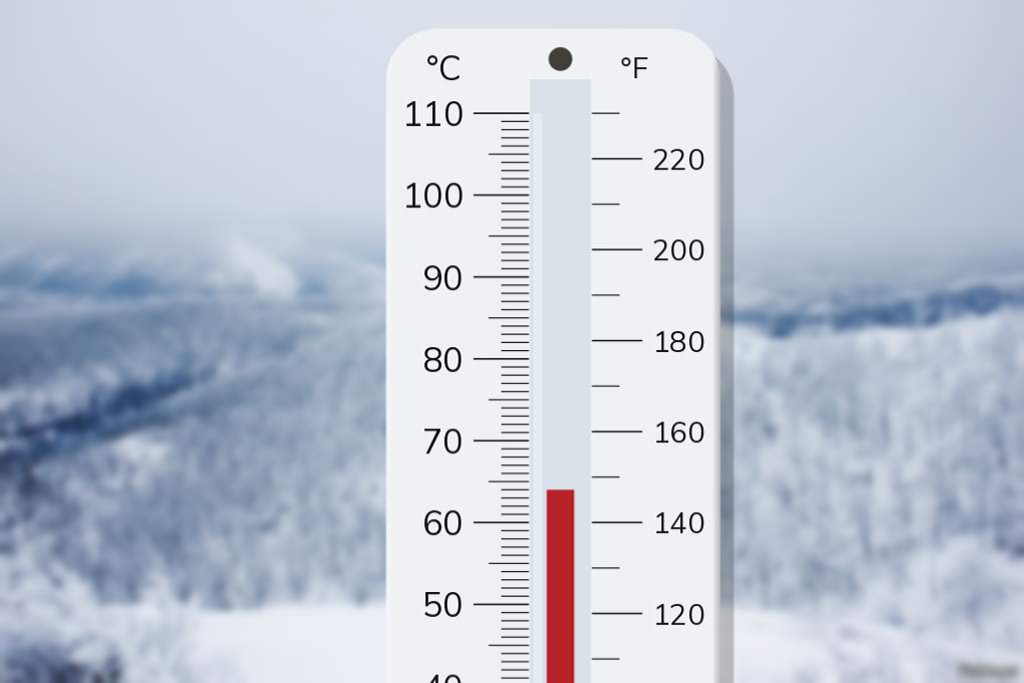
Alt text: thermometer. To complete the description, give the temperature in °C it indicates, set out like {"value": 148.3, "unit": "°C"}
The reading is {"value": 64, "unit": "°C"}
